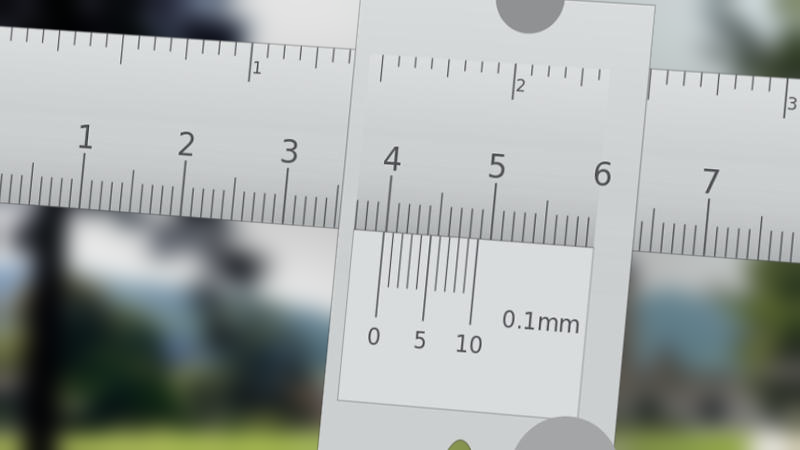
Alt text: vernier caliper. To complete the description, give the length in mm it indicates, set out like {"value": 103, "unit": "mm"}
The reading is {"value": 39.8, "unit": "mm"}
